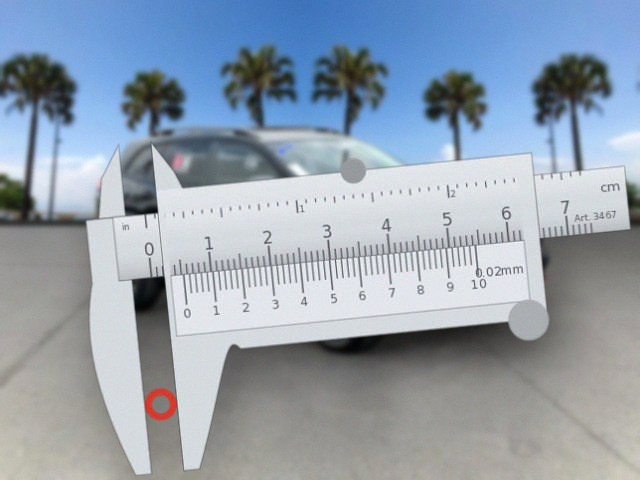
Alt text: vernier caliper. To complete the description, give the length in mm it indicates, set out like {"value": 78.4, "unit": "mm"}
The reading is {"value": 5.4, "unit": "mm"}
